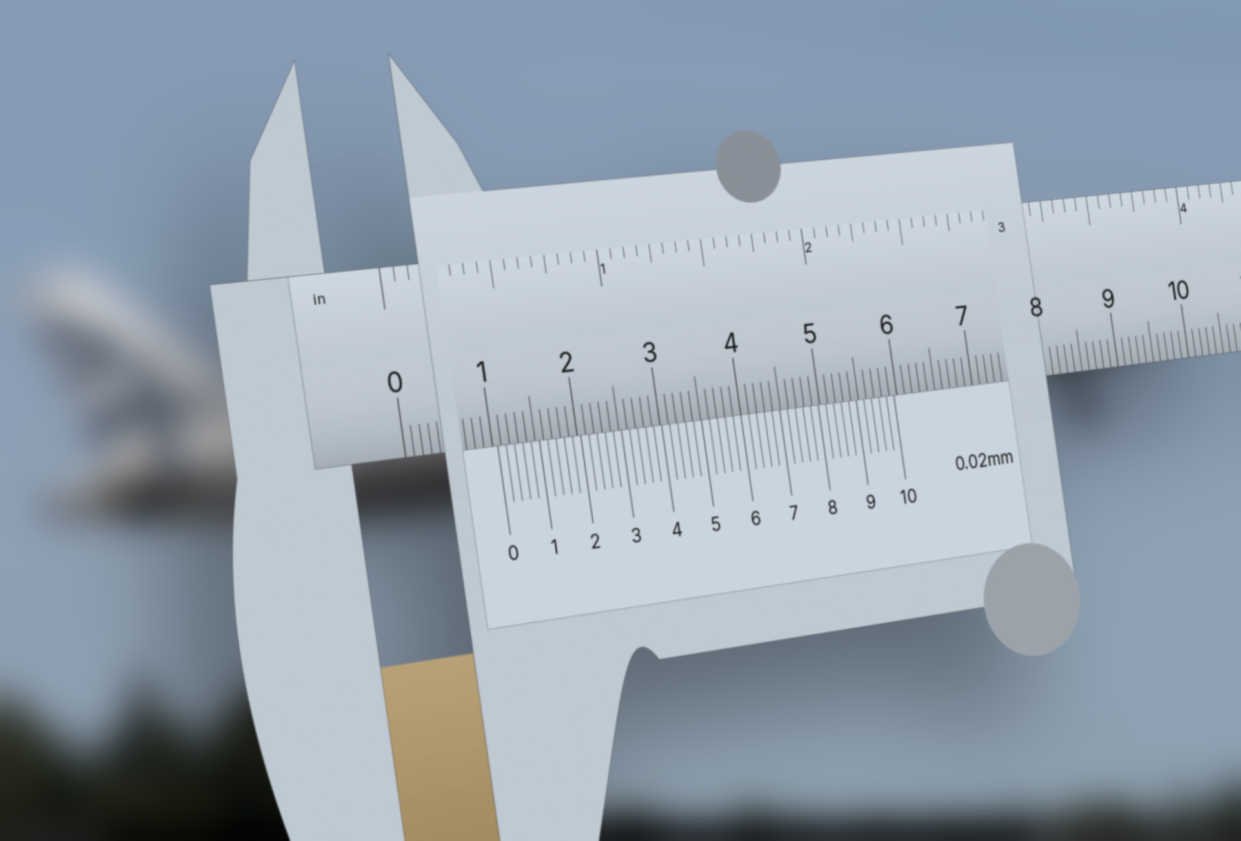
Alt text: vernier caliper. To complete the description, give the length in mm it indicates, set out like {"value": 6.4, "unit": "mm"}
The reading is {"value": 10.6, "unit": "mm"}
